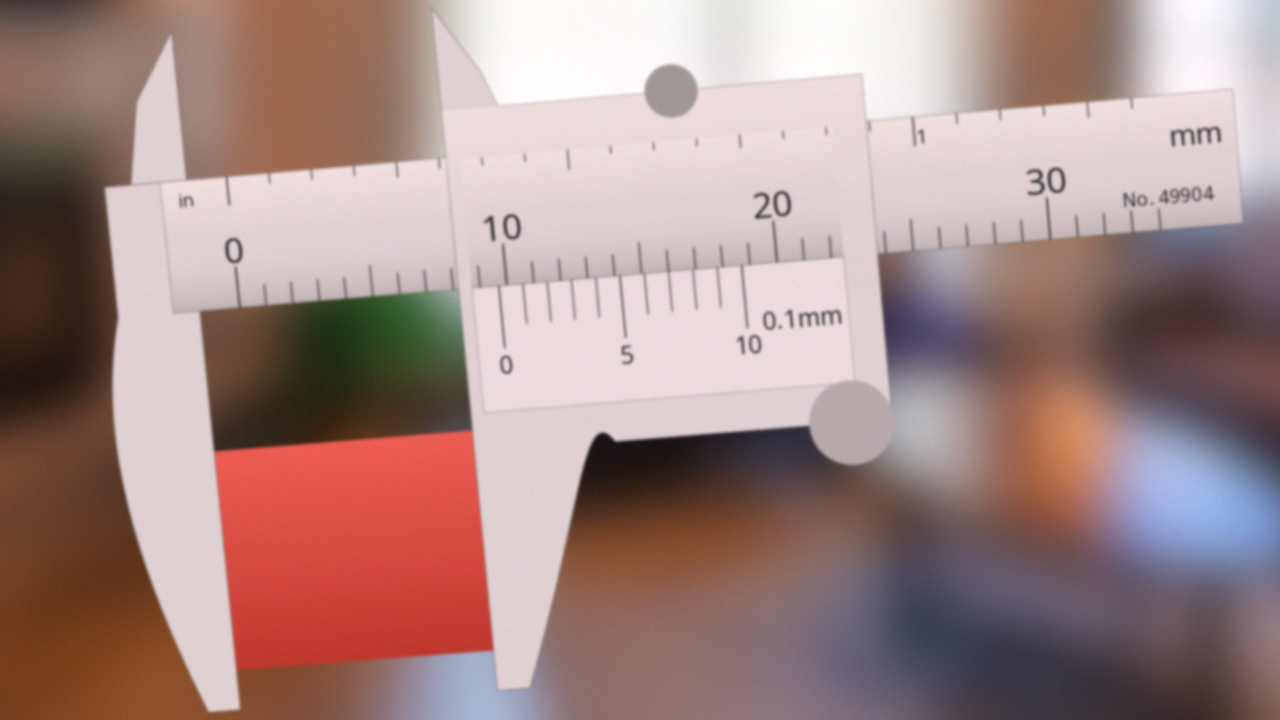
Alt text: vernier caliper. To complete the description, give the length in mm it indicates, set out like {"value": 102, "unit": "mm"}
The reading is {"value": 9.7, "unit": "mm"}
